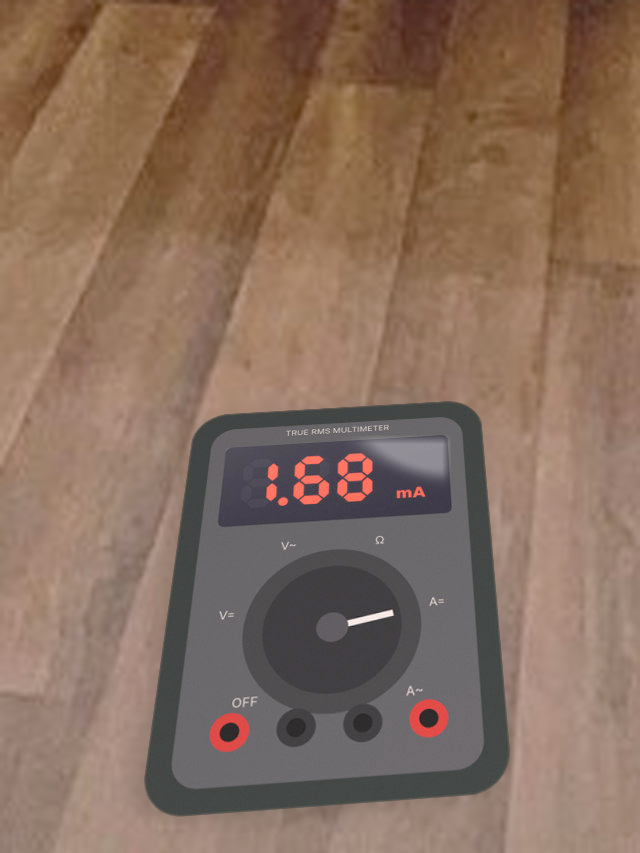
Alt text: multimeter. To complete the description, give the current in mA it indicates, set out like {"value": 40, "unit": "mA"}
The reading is {"value": 1.68, "unit": "mA"}
